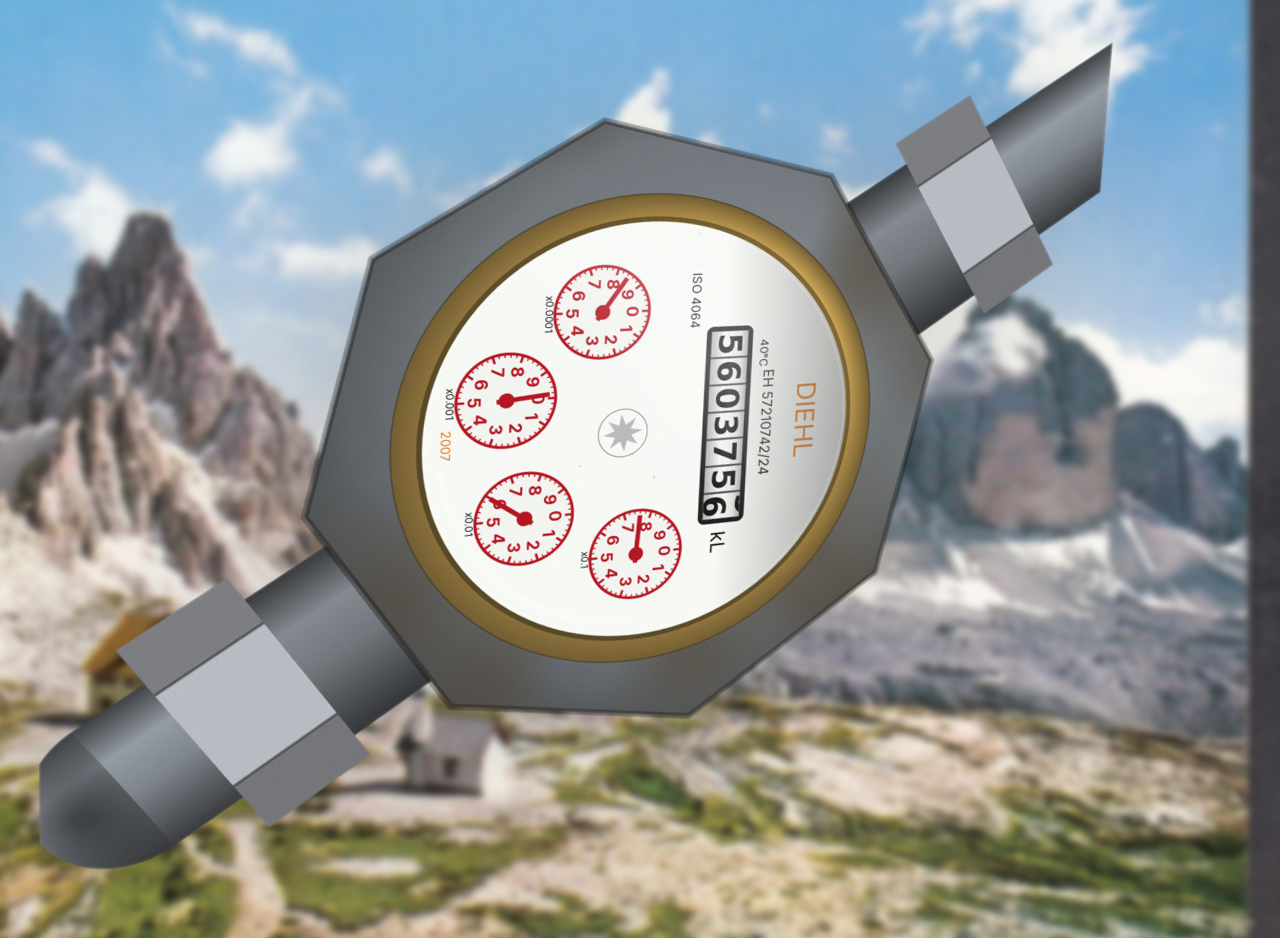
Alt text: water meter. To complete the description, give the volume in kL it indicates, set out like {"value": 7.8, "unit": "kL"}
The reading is {"value": 5603755.7598, "unit": "kL"}
